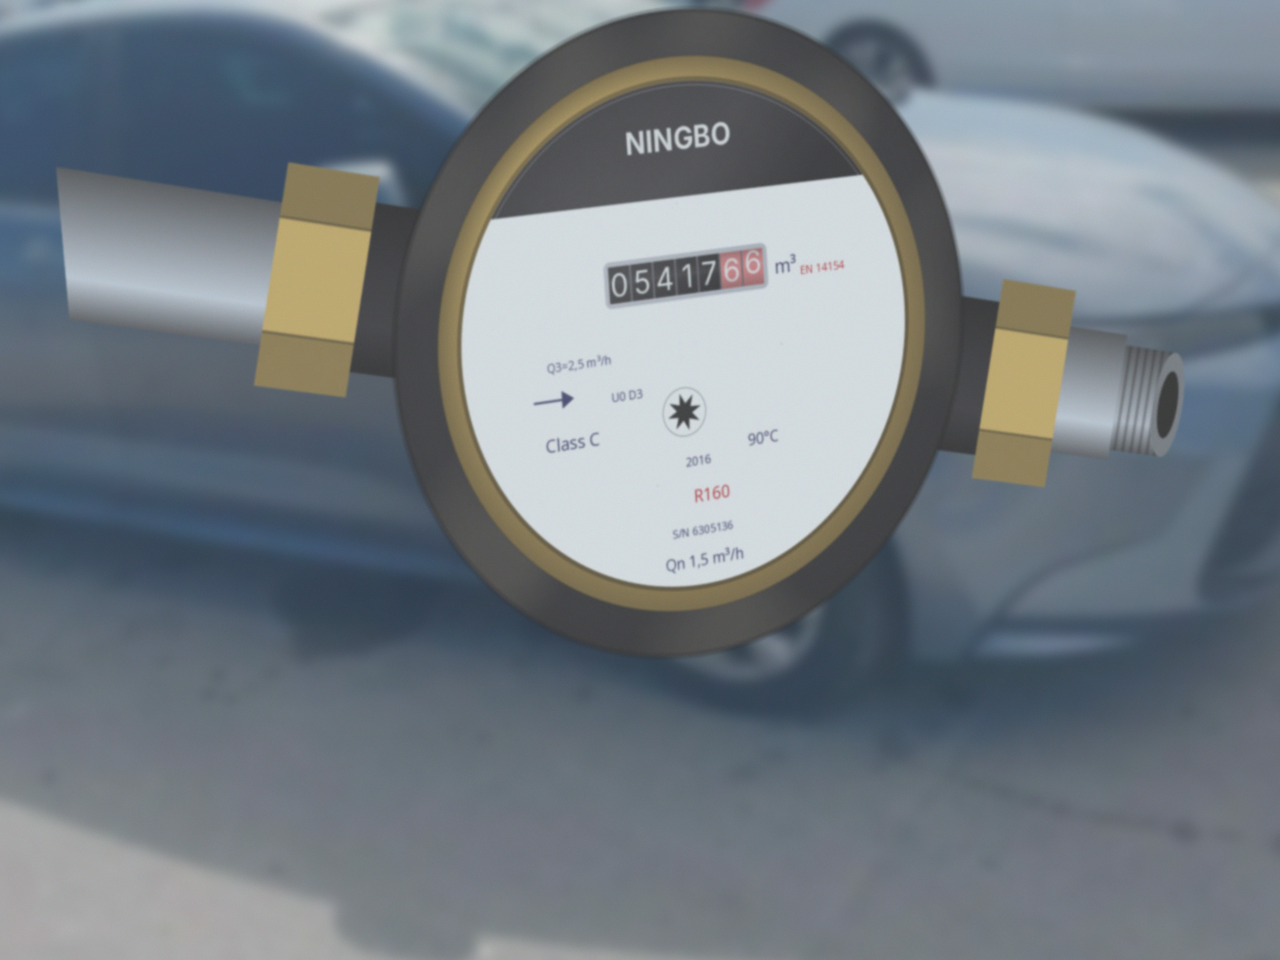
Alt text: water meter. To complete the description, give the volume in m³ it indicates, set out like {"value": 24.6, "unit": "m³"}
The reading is {"value": 5417.66, "unit": "m³"}
